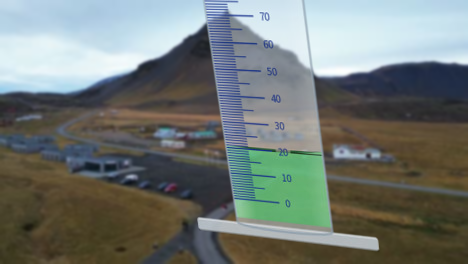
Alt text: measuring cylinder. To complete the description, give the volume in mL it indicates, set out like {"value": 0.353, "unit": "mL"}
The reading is {"value": 20, "unit": "mL"}
